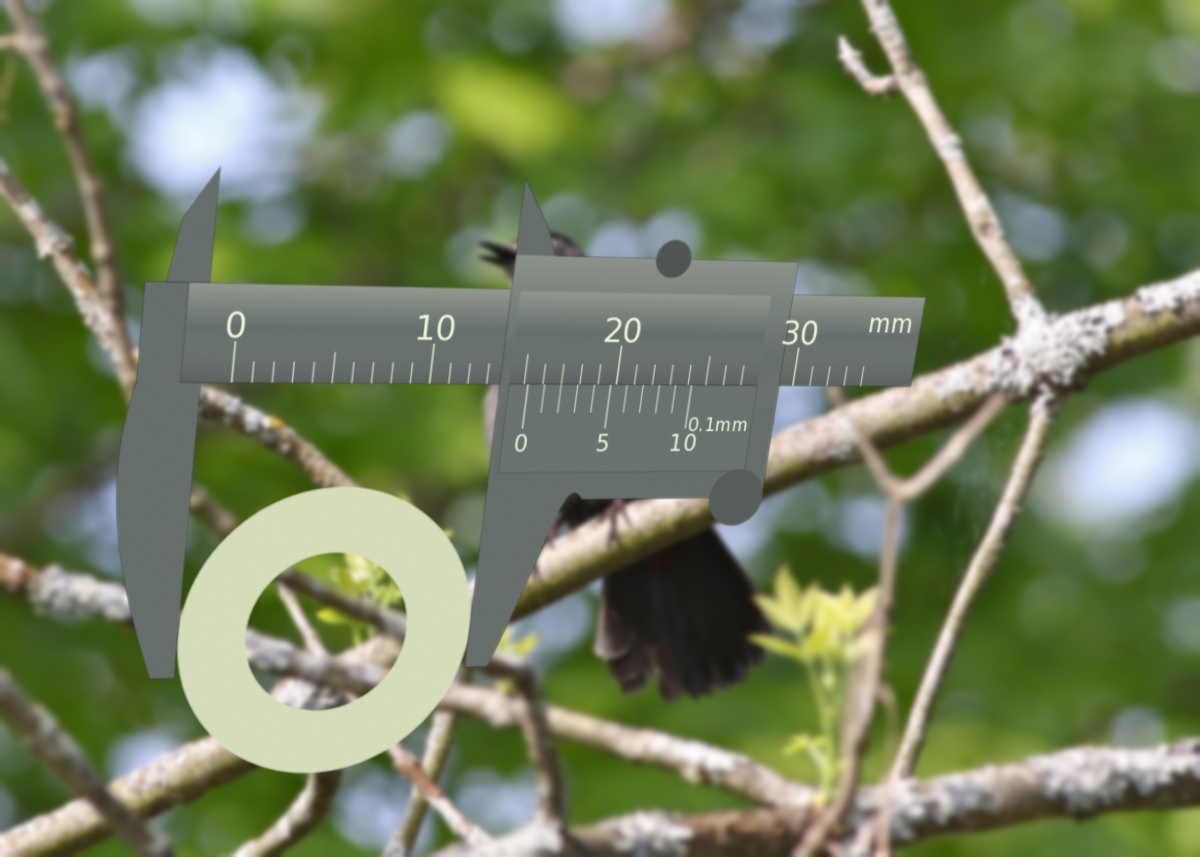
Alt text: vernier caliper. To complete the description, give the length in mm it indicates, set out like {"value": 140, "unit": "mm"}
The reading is {"value": 15.2, "unit": "mm"}
